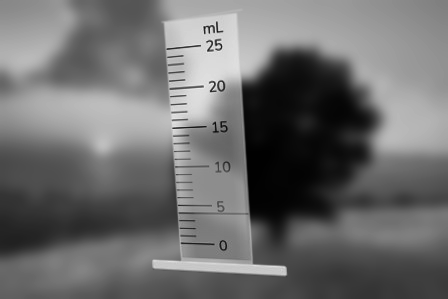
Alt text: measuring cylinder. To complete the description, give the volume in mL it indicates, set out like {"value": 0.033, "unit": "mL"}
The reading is {"value": 4, "unit": "mL"}
